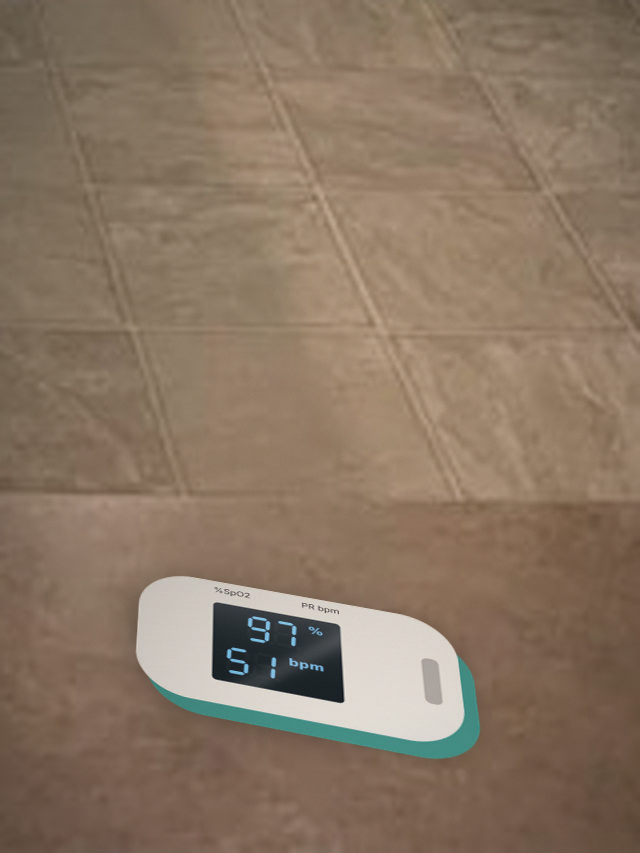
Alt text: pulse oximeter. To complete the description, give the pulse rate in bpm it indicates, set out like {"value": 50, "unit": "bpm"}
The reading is {"value": 51, "unit": "bpm"}
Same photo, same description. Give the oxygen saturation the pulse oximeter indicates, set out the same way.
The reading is {"value": 97, "unit": "%"}
